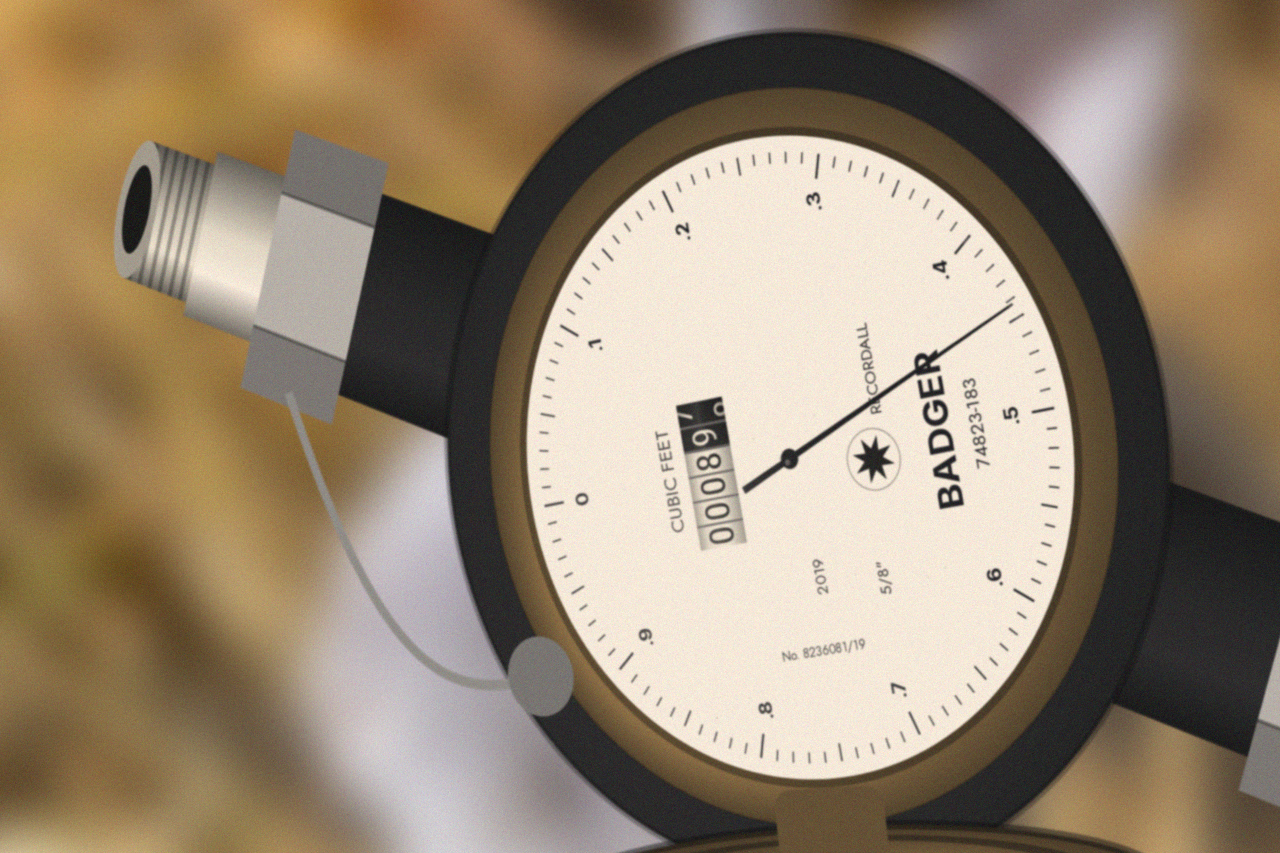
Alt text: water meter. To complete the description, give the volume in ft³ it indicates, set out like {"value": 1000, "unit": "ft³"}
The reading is {"value": 897.44, "unit": "ft³"}
